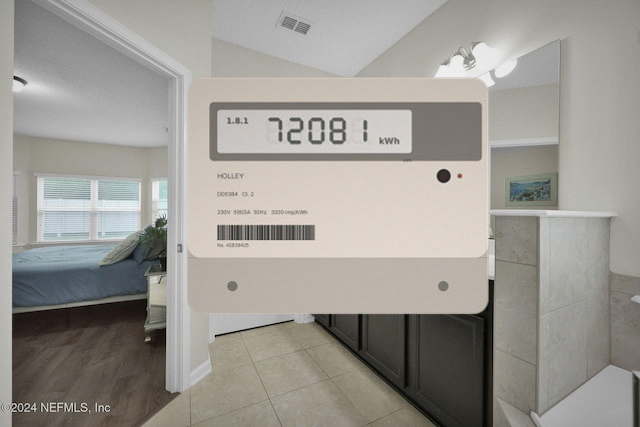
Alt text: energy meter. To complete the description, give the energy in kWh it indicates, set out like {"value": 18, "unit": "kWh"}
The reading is {"value": 72081, "unit": "kWh"}
